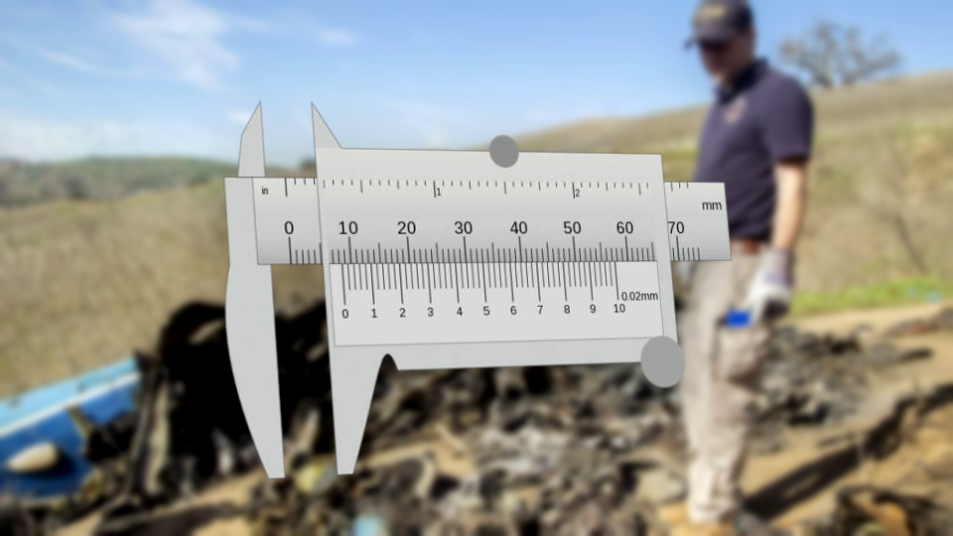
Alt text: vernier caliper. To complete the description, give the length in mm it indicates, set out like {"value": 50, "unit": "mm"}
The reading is {"value": 8.5, "unit": "mm"}
